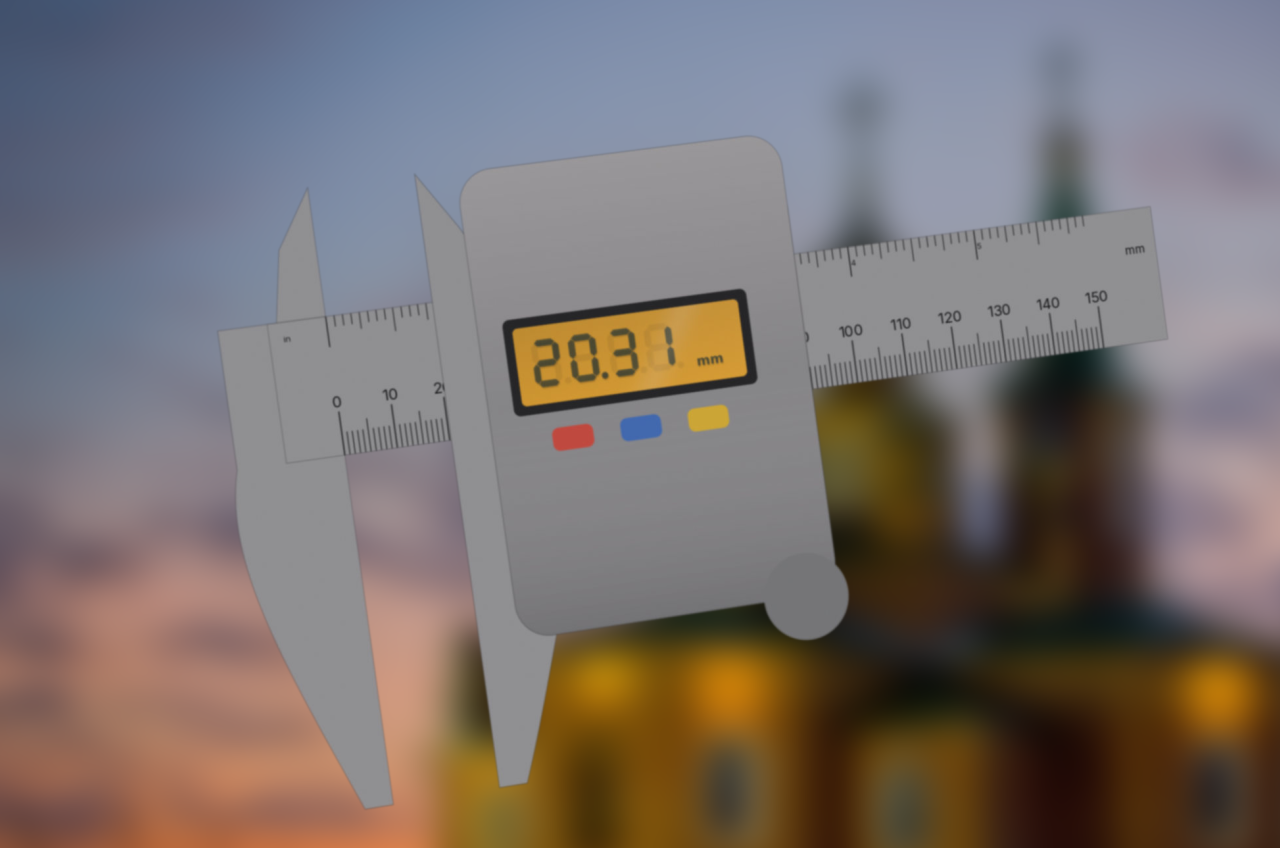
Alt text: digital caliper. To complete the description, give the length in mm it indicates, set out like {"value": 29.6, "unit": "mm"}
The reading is {"value": 20.31, "unit": "mm"}
